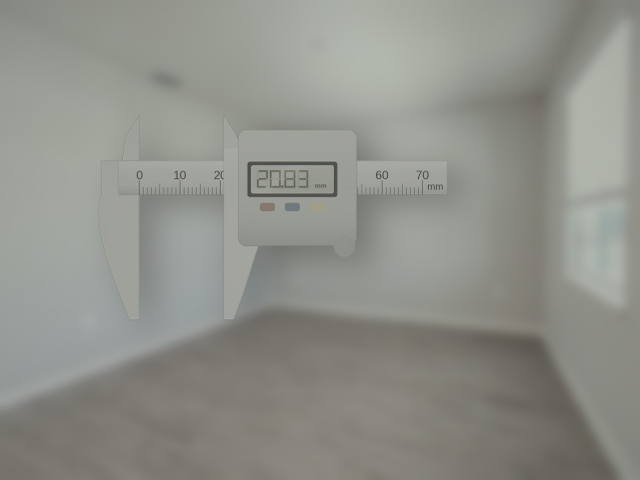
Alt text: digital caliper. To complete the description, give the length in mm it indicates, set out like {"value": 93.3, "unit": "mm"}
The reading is {"value": 20.83, "unit": "mm"}
